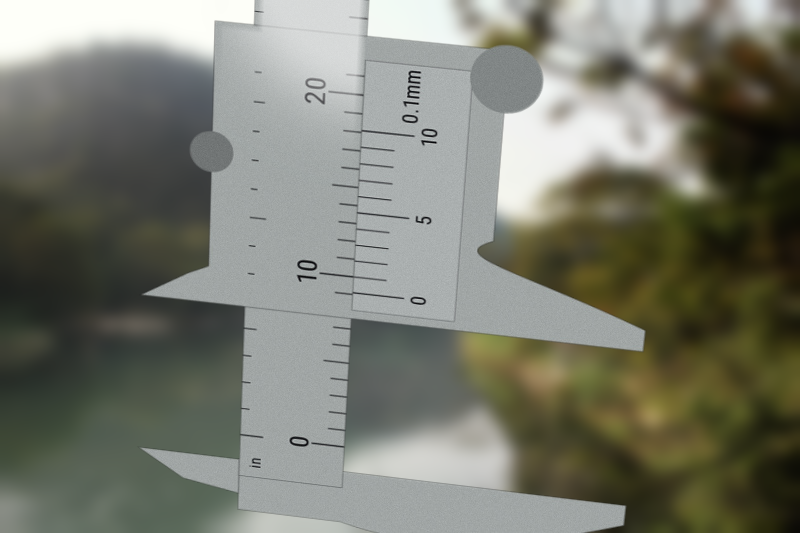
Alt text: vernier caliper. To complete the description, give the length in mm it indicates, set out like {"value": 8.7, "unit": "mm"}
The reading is {"value": 9.1, "unit": "mm"}
